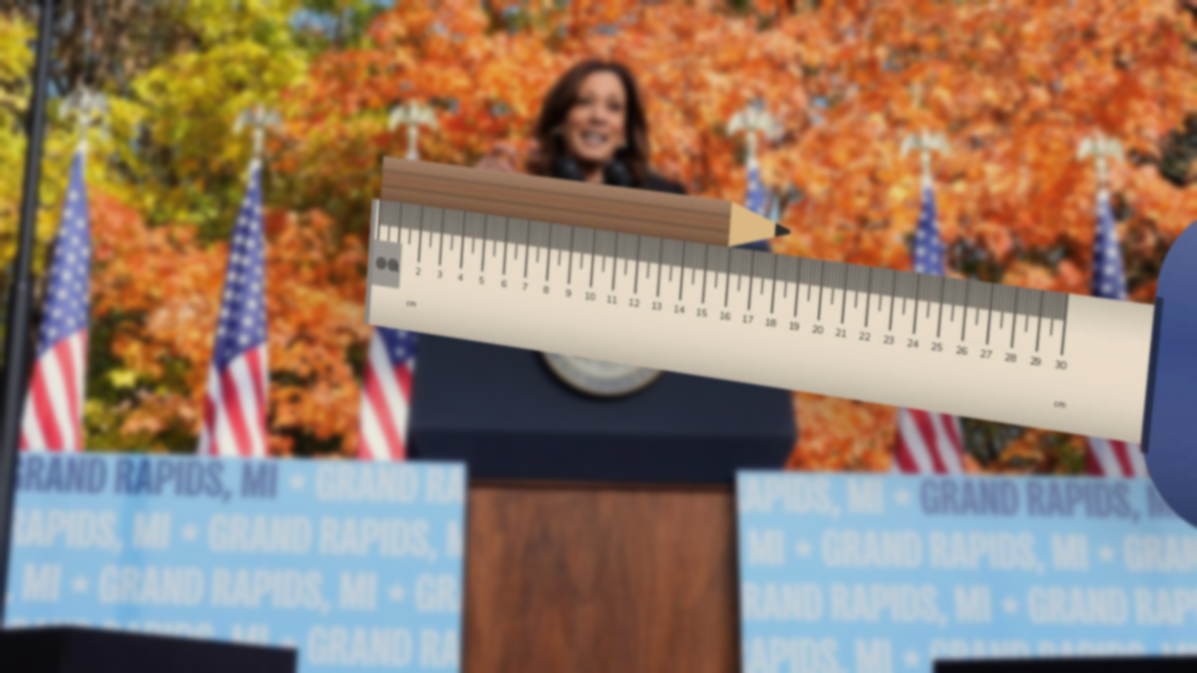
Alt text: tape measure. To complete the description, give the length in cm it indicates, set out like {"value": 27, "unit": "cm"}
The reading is {"value": 18.5, "unit": "cm"}
